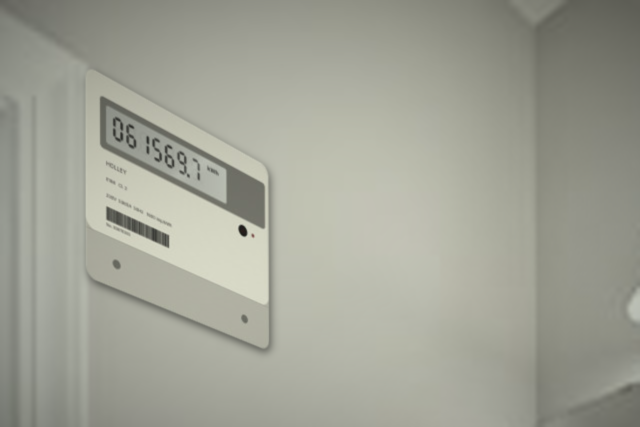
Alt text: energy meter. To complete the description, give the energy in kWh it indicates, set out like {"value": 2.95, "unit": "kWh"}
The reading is {"value": 61569.7, "unit": "kWh"}
